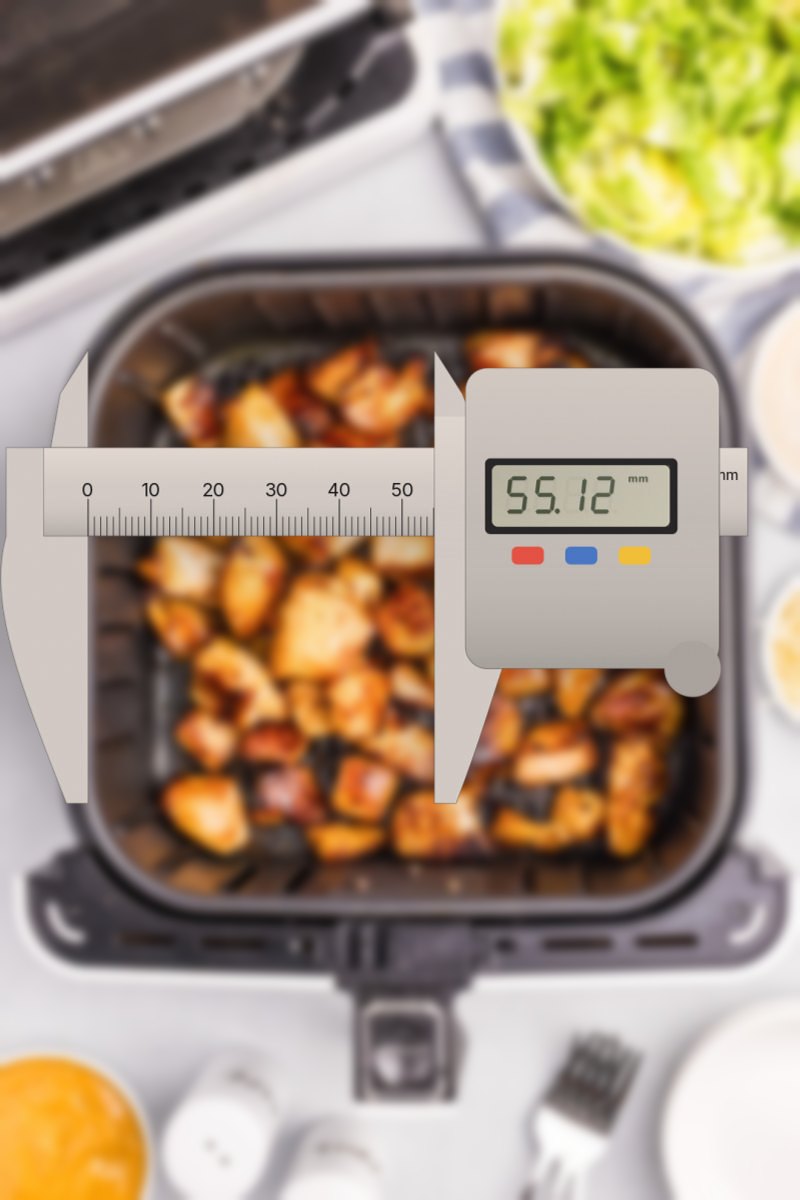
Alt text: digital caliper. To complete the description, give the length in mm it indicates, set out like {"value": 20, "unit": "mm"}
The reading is {"value": 55.12, "unit": "mm"}
